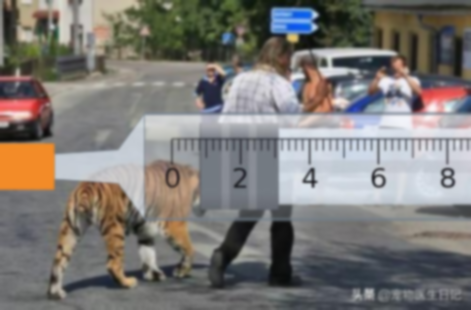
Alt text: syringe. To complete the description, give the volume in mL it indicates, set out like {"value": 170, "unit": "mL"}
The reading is {"value": 0.8, "unit": "mL"}
